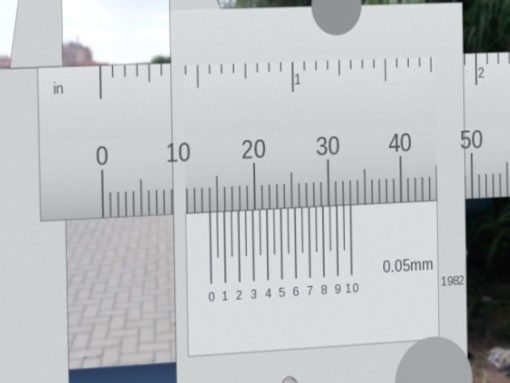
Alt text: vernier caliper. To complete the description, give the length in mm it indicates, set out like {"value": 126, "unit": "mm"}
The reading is {"value": 14.0, "unit": "mm"}
